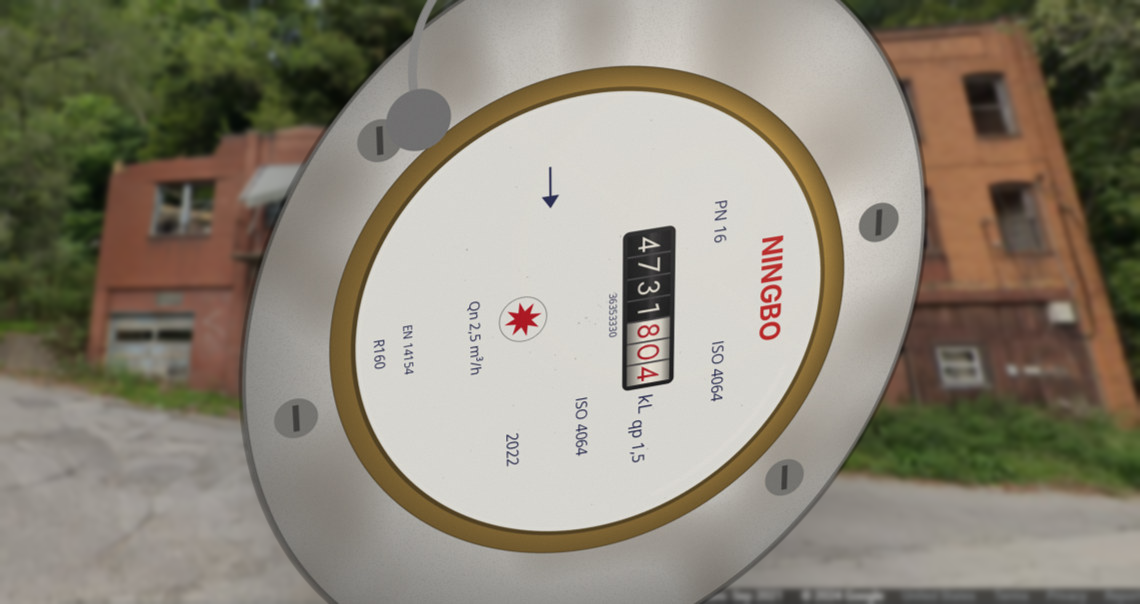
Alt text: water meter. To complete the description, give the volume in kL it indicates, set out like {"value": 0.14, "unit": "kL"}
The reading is {"value": 4731.804, "unit": "kL"}
